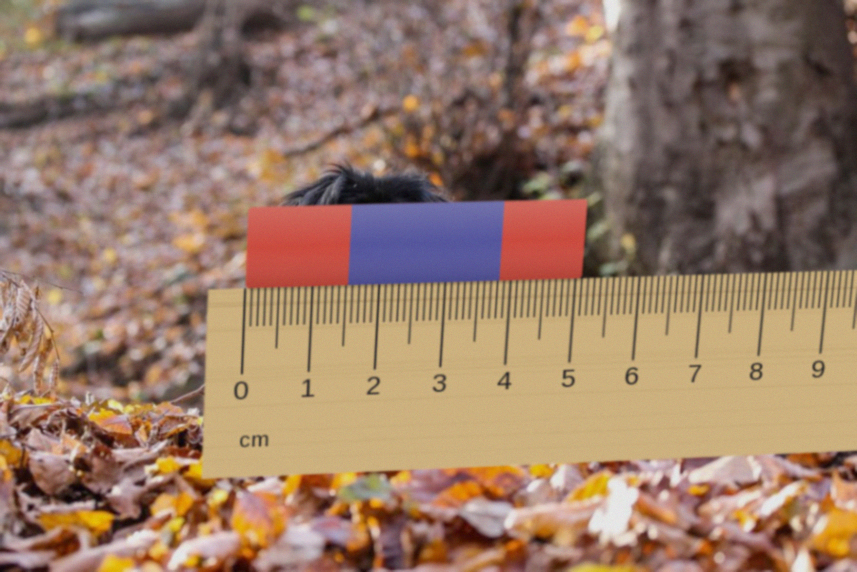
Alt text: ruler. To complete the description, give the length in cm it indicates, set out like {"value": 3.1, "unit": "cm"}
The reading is {"value": 5.1, "unit": "cm"}
